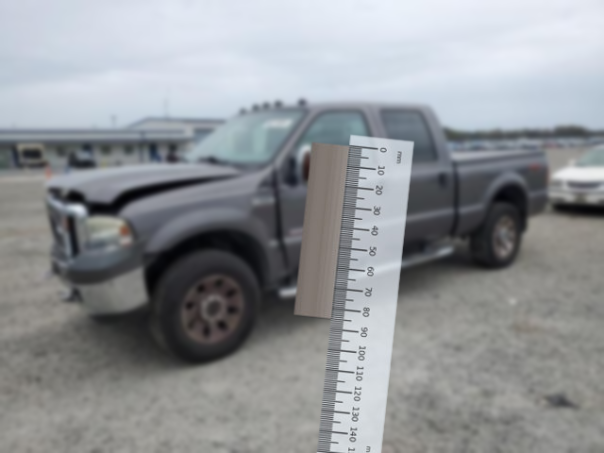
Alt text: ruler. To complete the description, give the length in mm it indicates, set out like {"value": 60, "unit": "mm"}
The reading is {"value": 85, "unit": "mm"}
